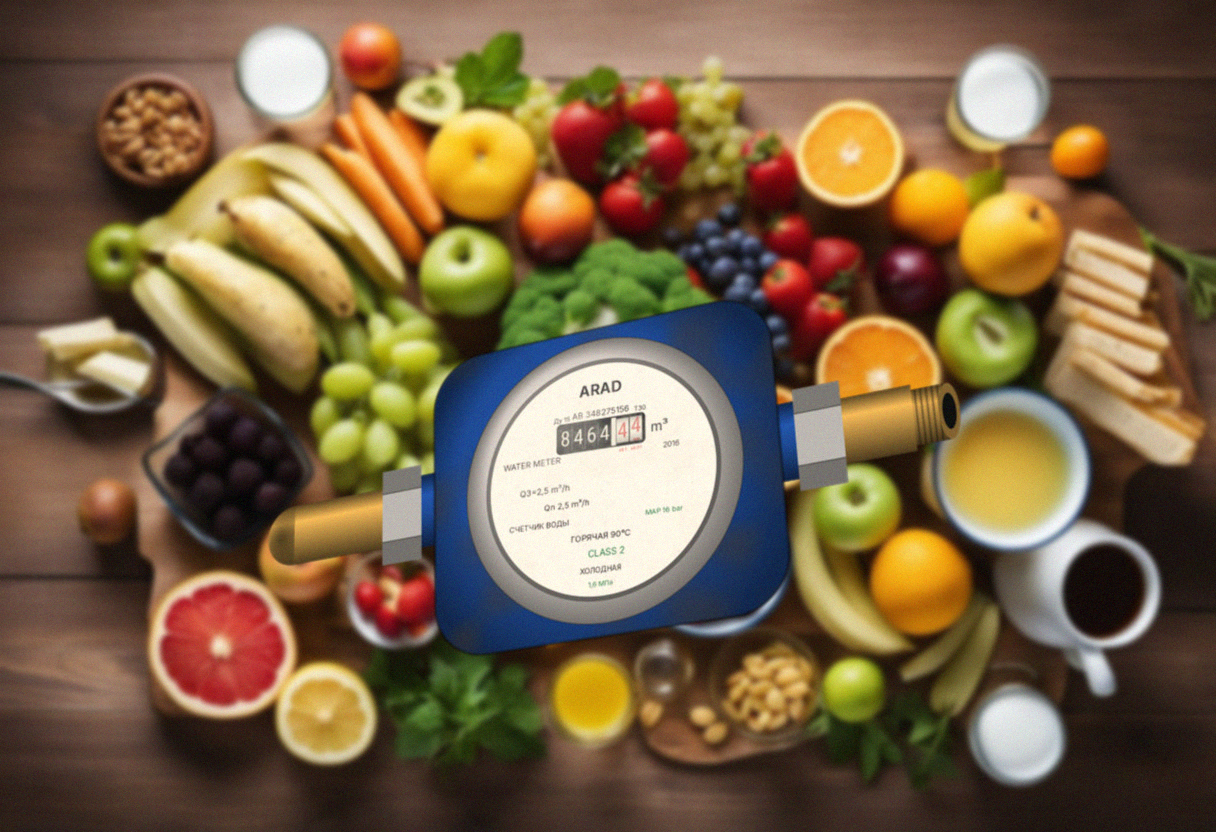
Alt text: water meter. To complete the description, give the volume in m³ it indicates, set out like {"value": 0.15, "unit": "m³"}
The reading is {"value": 8464.44, "unit": "m³"}
